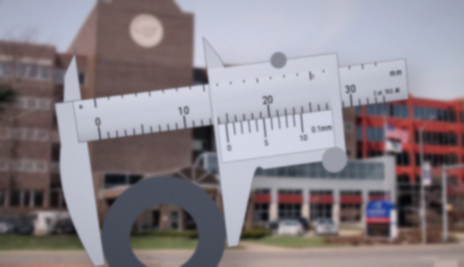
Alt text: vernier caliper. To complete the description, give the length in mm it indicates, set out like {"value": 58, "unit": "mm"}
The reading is {"value": 14.8, "unit": "mm"}
